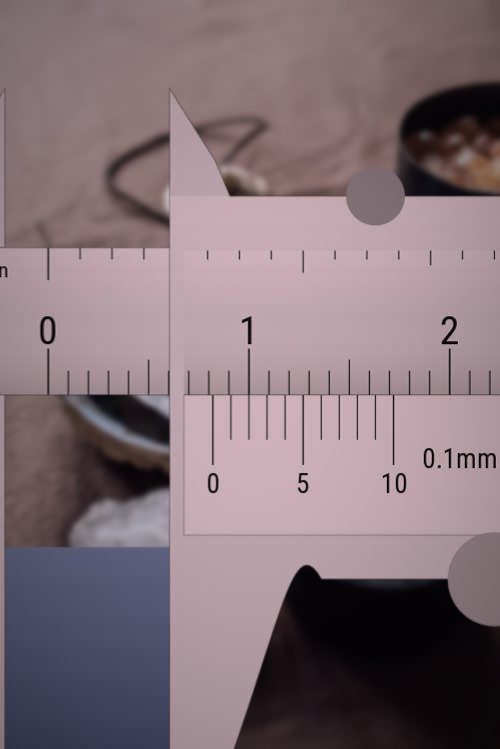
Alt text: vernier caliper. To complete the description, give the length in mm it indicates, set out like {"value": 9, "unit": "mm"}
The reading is {"value": 8.2, "unit": "mm"}
